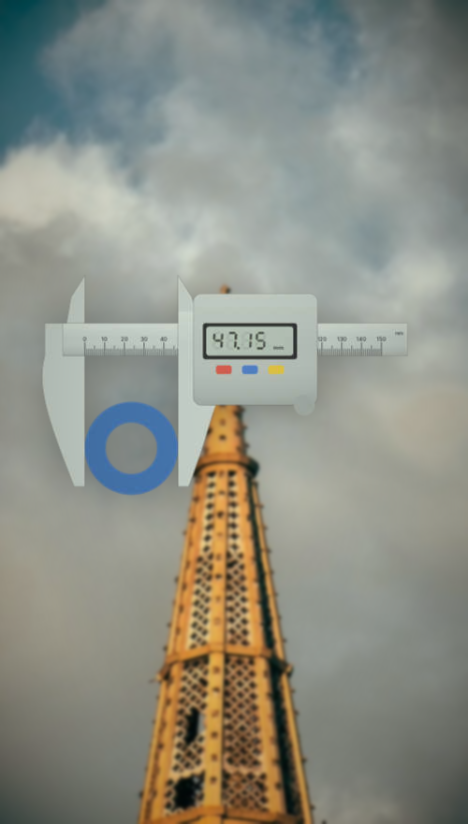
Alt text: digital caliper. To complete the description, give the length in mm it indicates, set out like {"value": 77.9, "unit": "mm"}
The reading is {"value": 47.15, "unit": "mm"}
